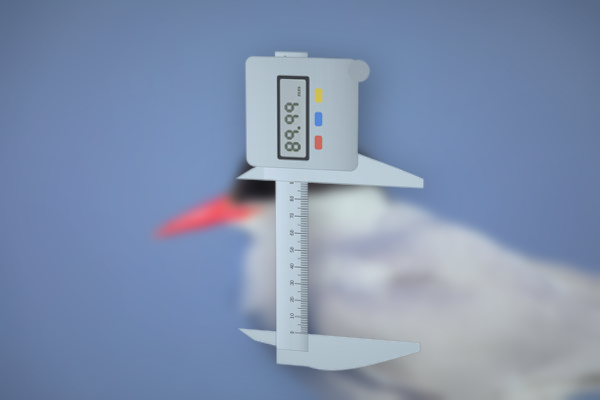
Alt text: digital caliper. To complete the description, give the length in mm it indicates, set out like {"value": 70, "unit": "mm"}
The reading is {"value": 89.99, "unit": "mm"}
